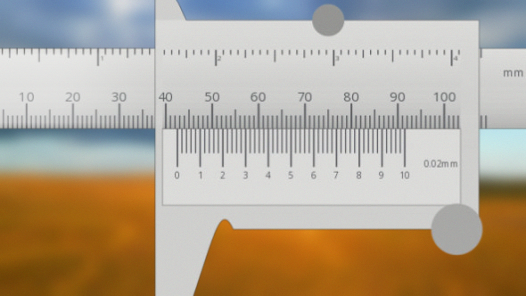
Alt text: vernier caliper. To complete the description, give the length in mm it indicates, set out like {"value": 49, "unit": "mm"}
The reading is {"value": 42.5, "unit": "mm"}
